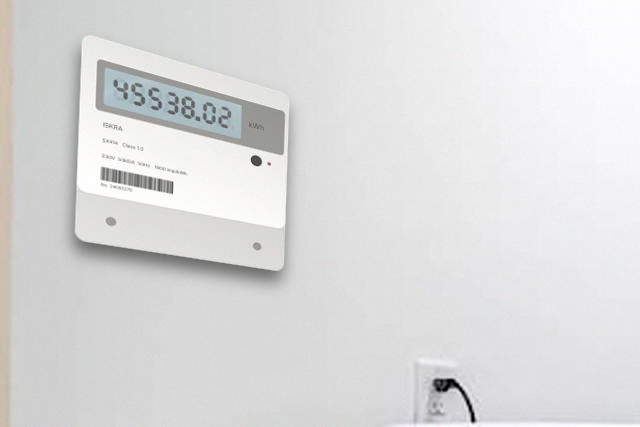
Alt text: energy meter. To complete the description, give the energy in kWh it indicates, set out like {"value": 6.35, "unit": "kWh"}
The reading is {"value": 45538.02, "unit": "kWh"}
